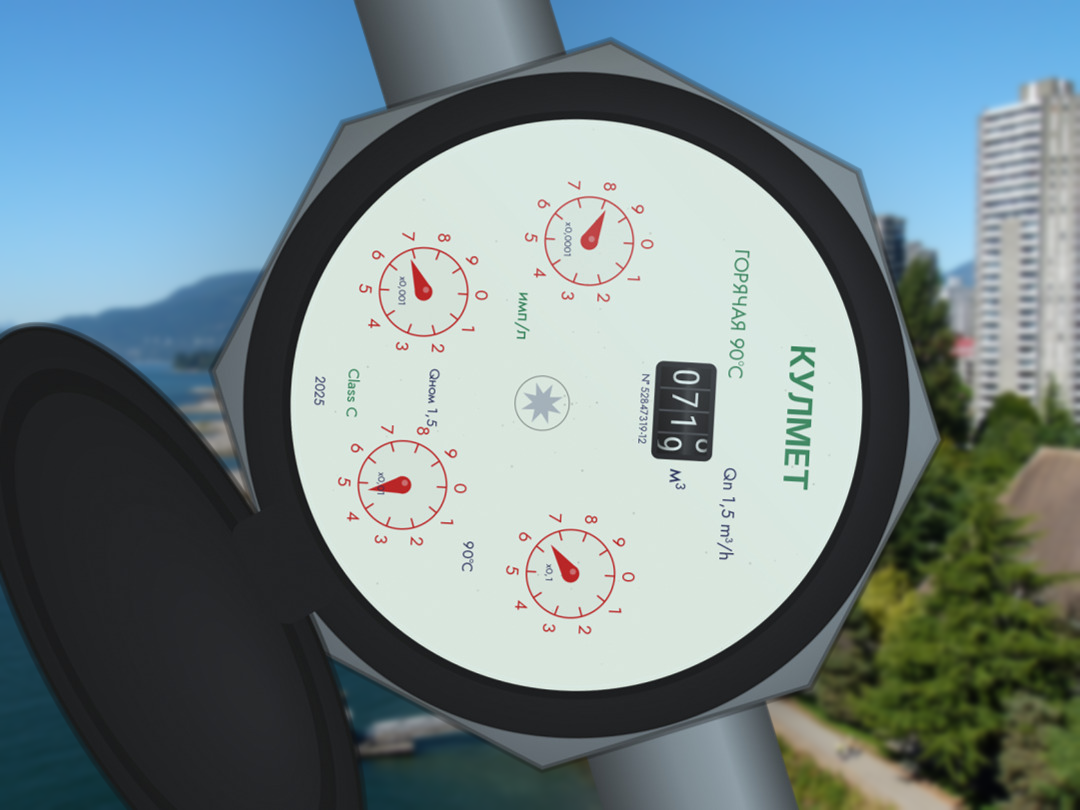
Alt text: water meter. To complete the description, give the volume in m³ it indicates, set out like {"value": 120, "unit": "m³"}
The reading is {"value": 718.6468, "unit": "m³"}
